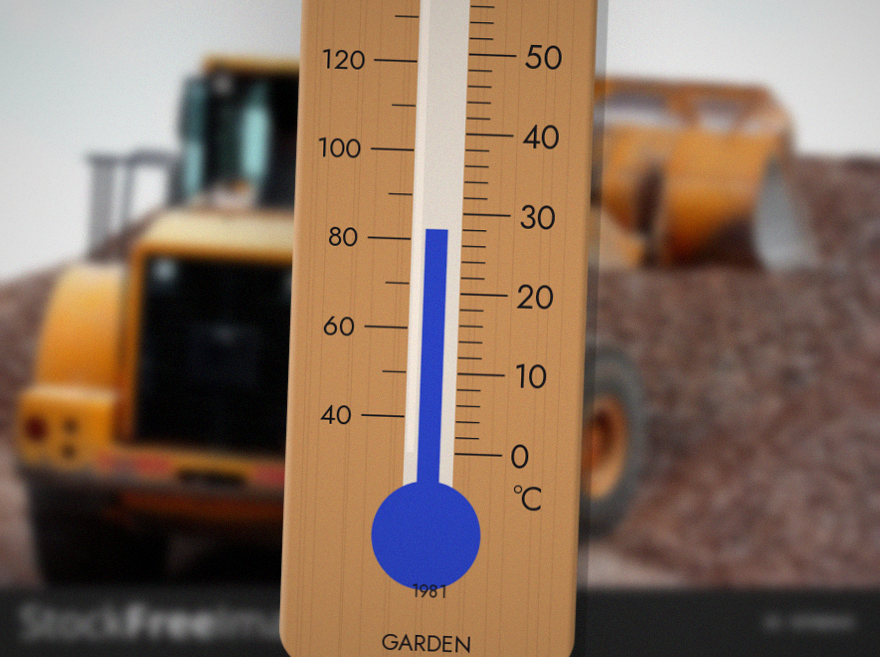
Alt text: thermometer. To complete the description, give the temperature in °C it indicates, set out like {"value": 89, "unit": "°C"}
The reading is {"value": 28, "unit": "°C"}
